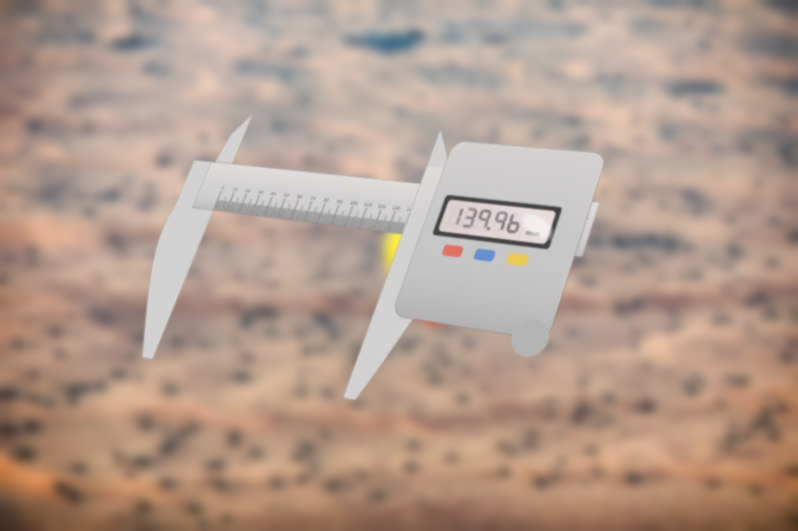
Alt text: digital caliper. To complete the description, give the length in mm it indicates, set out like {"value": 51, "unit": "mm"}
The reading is {"value": 139.96, "unit": "mm"}
